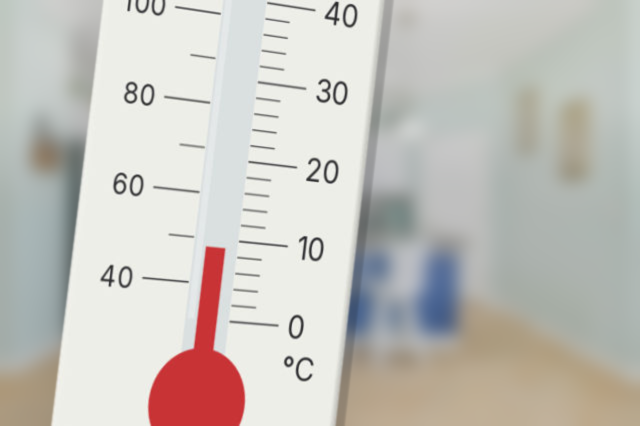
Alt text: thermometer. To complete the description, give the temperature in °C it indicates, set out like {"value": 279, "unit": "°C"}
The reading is {"value": 9, "unit": "°C"}
